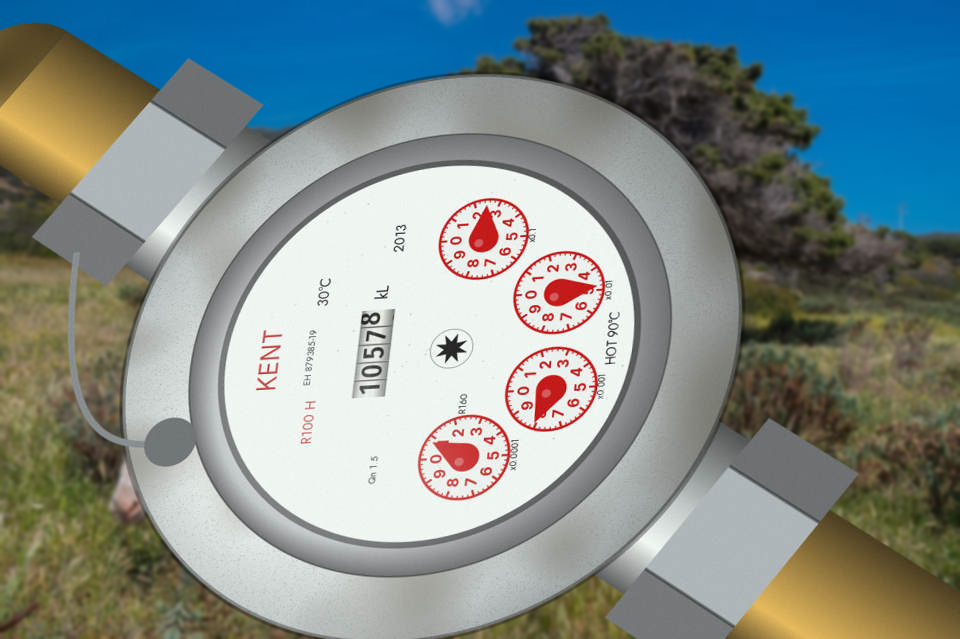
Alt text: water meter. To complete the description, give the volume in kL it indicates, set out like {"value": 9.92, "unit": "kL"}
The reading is {"value": 10578.2480, "unit": "kL"}
